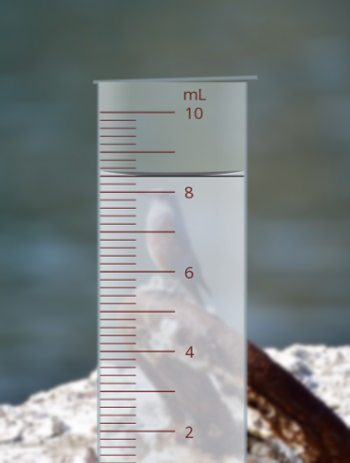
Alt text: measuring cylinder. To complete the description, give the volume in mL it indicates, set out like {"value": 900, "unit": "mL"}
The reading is {"value": 8.4, "unit": "mL"}
